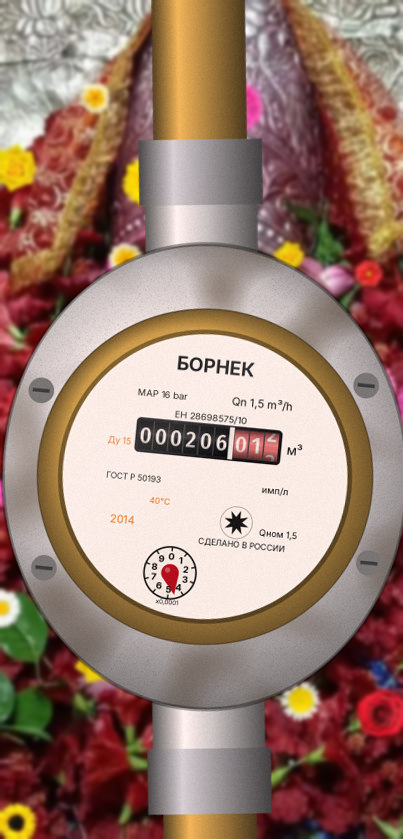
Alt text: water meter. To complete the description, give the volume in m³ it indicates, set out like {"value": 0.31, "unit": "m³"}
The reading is {"value": 206.0124, "unit": "m³"}
